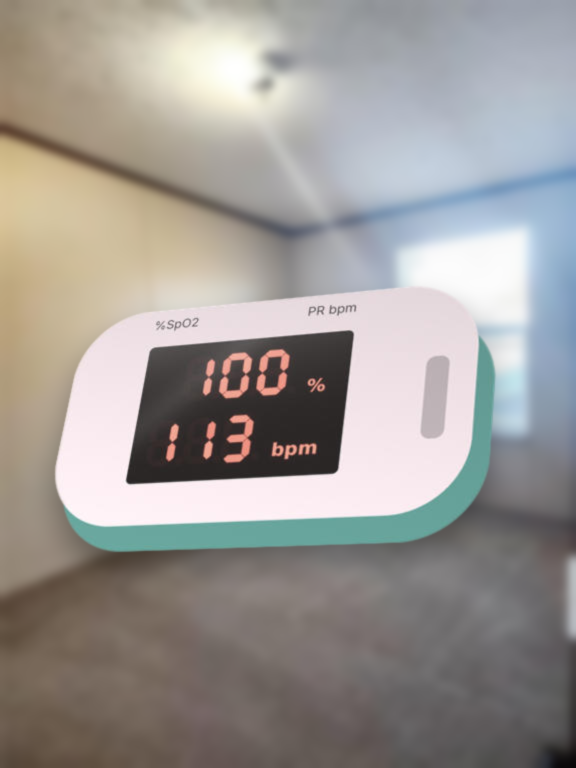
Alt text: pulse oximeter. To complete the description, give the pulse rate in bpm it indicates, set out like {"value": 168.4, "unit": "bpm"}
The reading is {"value": 113, "unit": "bpm"}
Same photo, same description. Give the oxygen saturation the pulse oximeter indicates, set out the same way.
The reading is {"value": 100, "unit": "%"}
